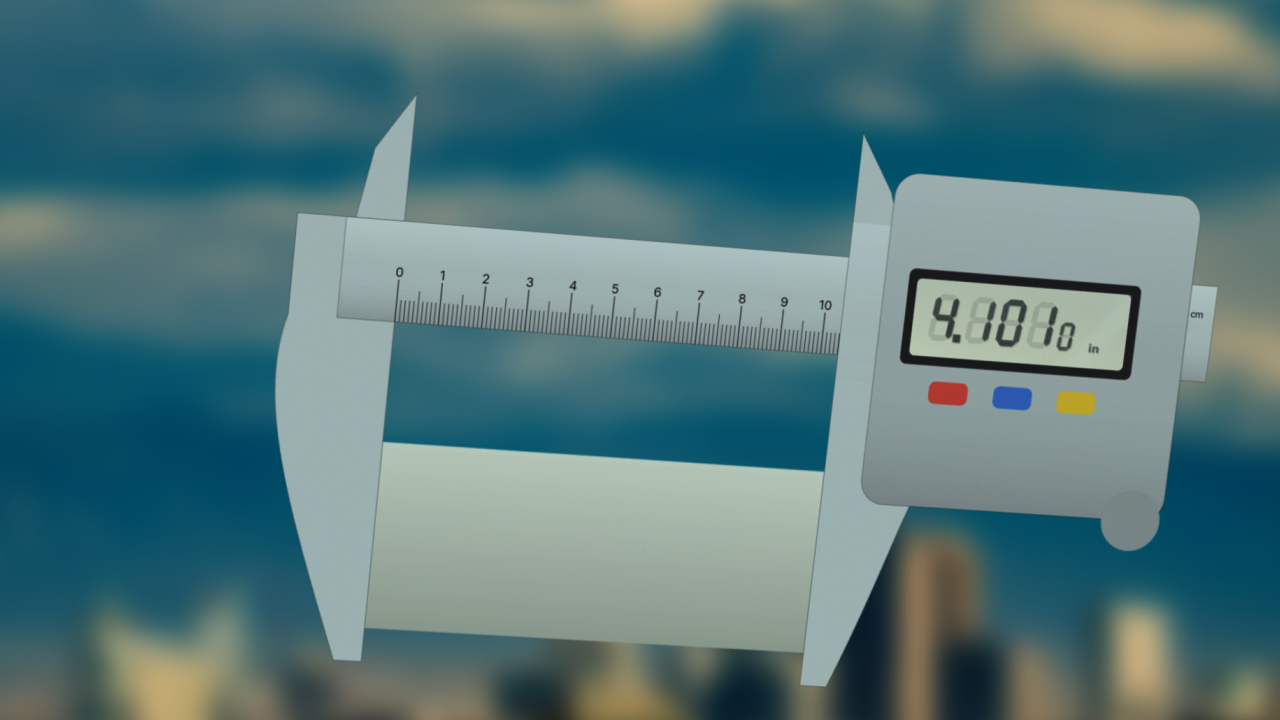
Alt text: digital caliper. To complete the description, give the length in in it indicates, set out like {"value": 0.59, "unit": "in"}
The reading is {"value": 4.1010, "unit": "in"}
